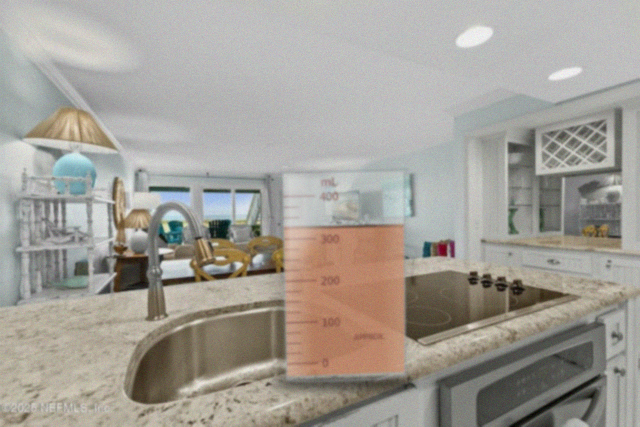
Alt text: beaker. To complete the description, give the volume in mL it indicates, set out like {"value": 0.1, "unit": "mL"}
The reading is {"value": 325, "unit": "mL"}
